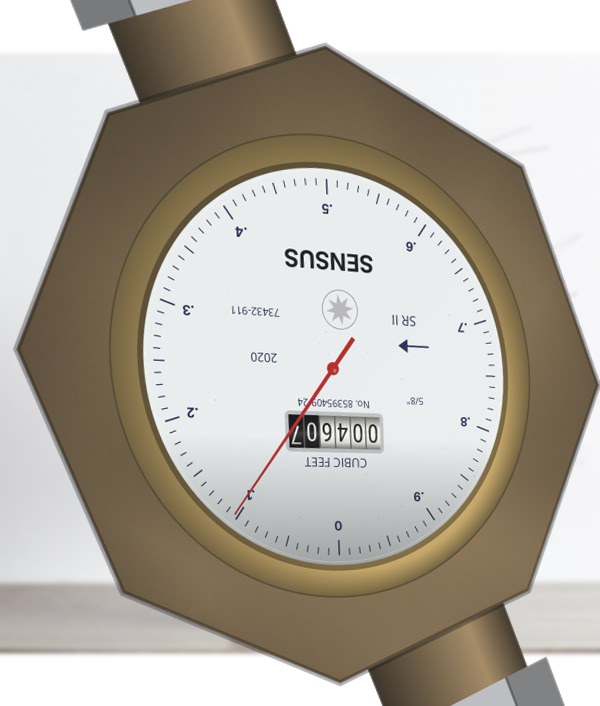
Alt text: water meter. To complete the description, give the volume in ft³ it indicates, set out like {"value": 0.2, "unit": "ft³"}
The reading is {"value": 4607.10, "unit": "ft³"}
